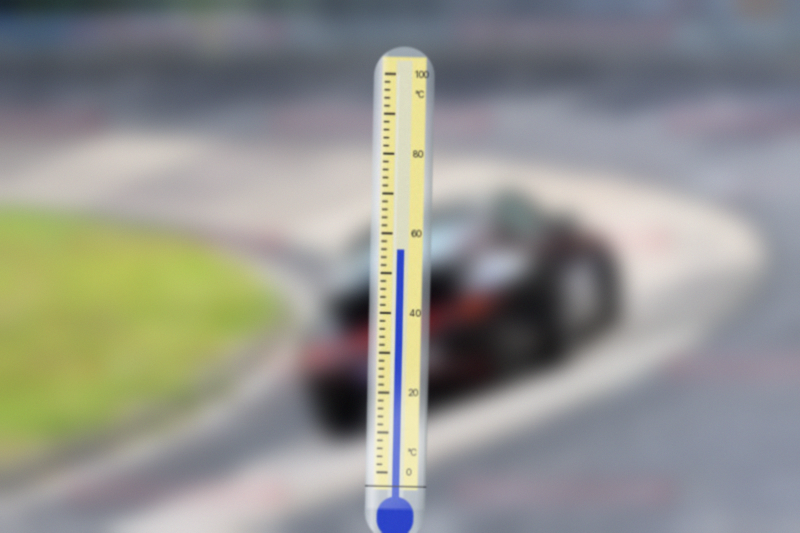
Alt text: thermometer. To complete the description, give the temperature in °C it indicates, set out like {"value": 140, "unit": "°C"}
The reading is {"value": 56, "unit": "°C"}
